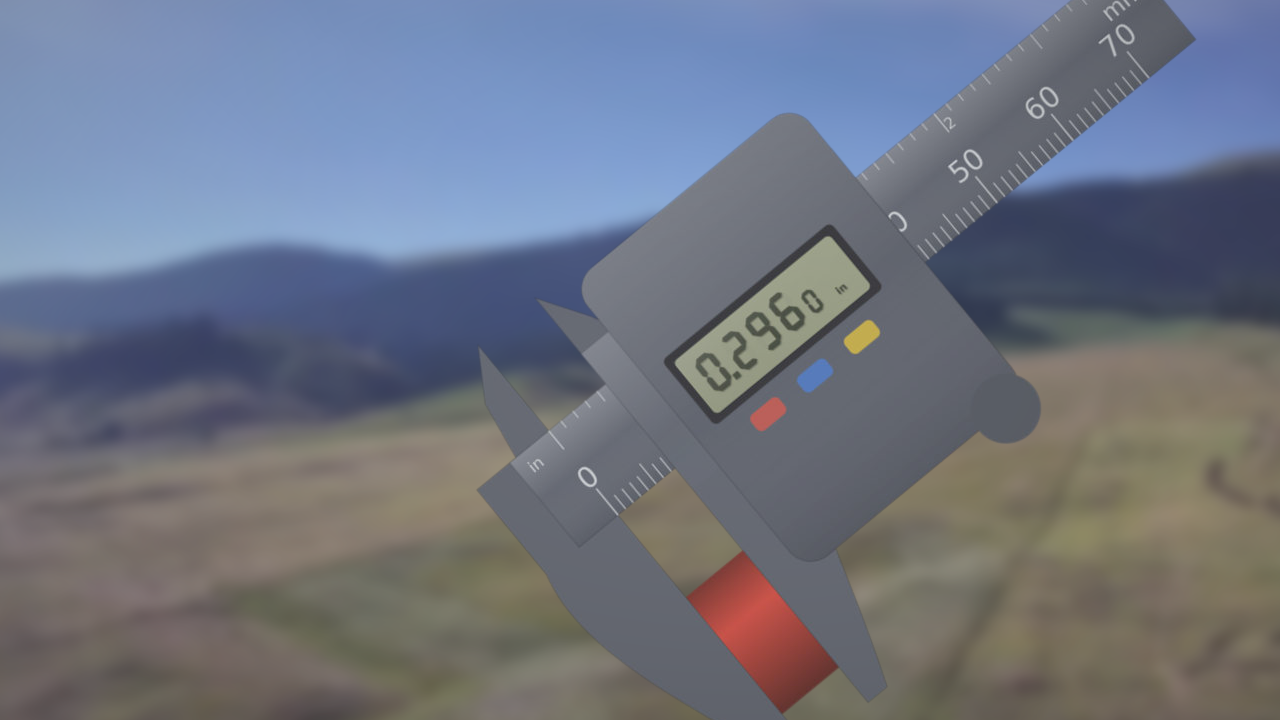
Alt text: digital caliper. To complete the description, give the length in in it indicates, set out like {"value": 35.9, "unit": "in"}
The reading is {"value": 0.2960, "unit": "in"}
